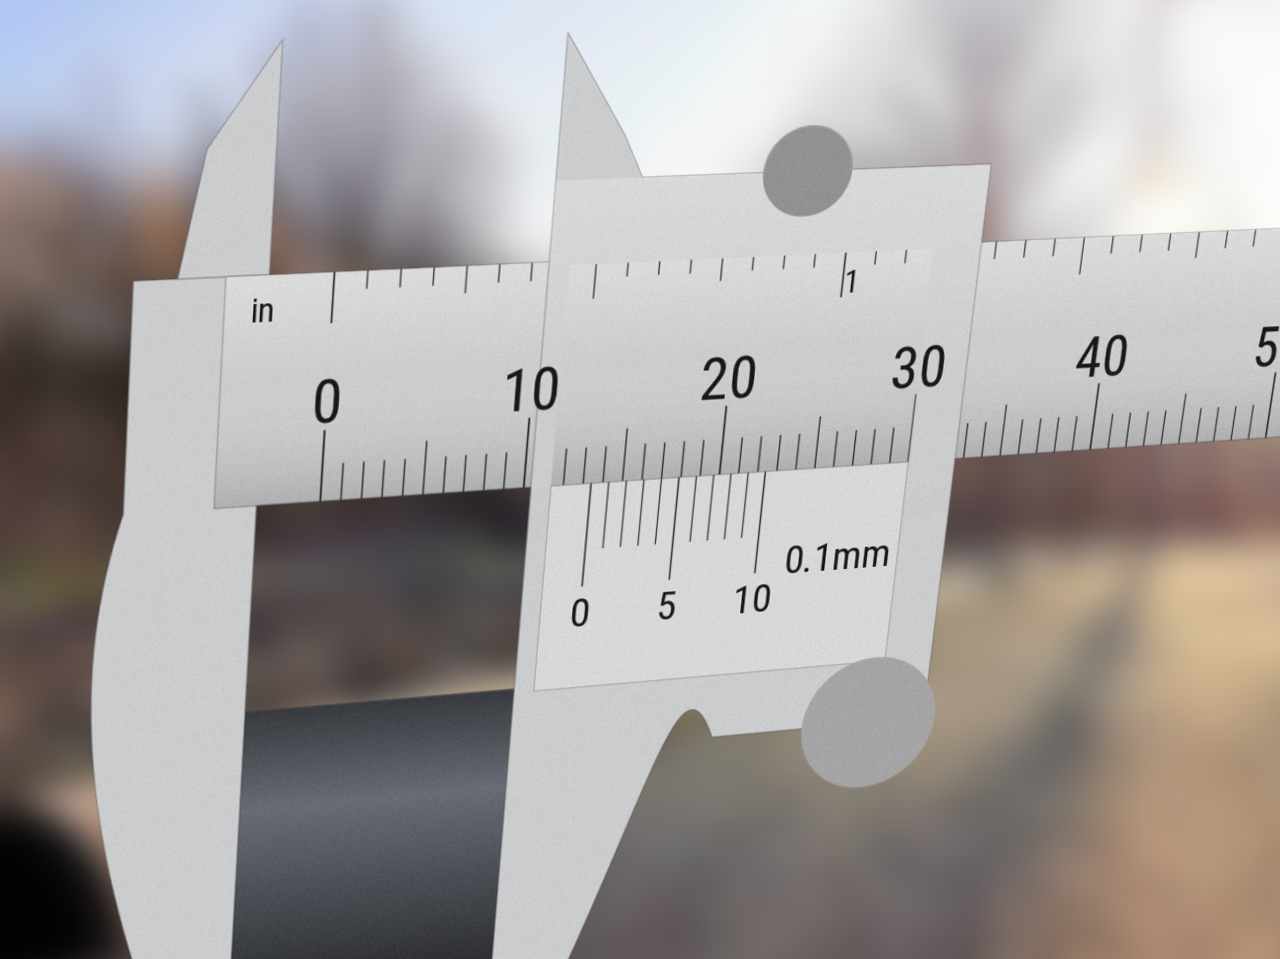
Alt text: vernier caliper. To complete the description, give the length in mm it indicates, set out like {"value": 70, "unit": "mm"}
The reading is {"value": 13.4, "unit": "mm"}
